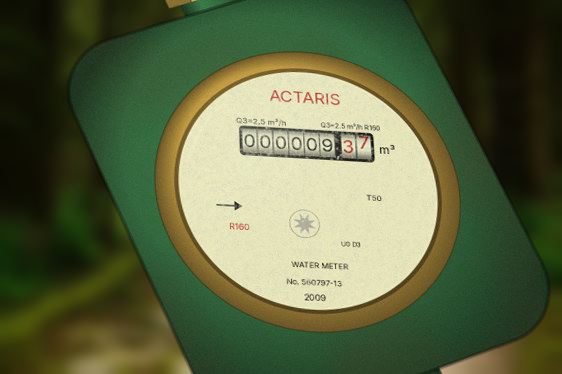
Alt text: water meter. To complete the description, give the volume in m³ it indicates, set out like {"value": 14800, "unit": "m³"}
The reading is {"value": 9.37, "unit": "m³"}
